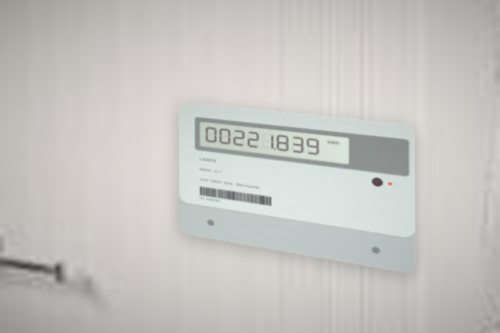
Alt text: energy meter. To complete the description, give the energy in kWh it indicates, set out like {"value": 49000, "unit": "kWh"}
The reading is {"value": 221.839, "unit": "kWh"}
